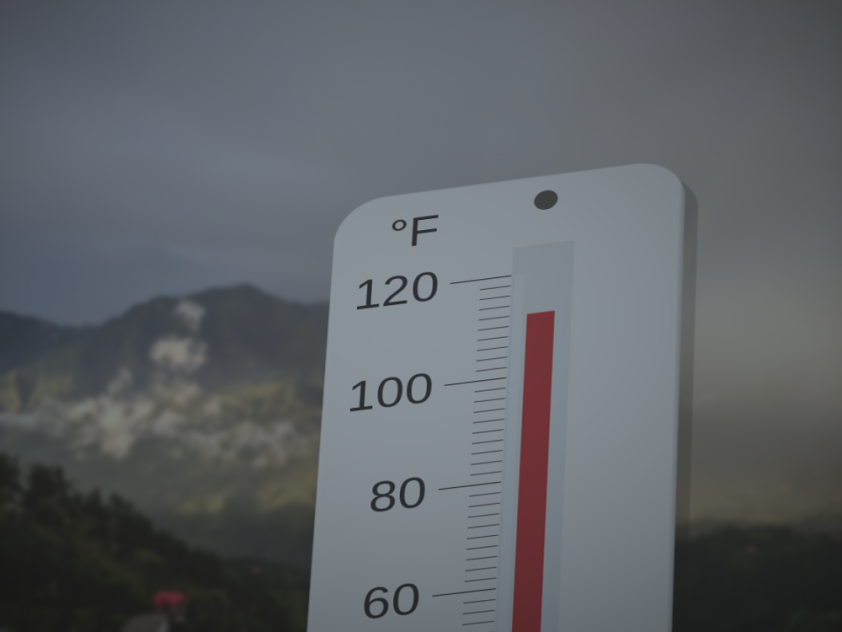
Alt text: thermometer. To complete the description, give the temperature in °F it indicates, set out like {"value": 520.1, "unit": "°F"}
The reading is {"value": 112, "unit": "°F"}
